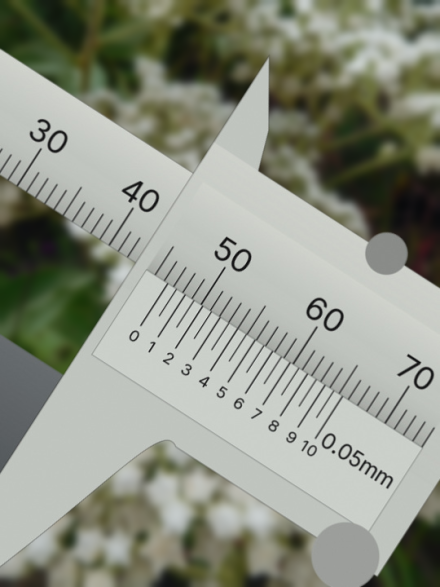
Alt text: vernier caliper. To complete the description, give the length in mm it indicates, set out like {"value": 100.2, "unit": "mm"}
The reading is {"value": 46.4, "unit": "mm"}
